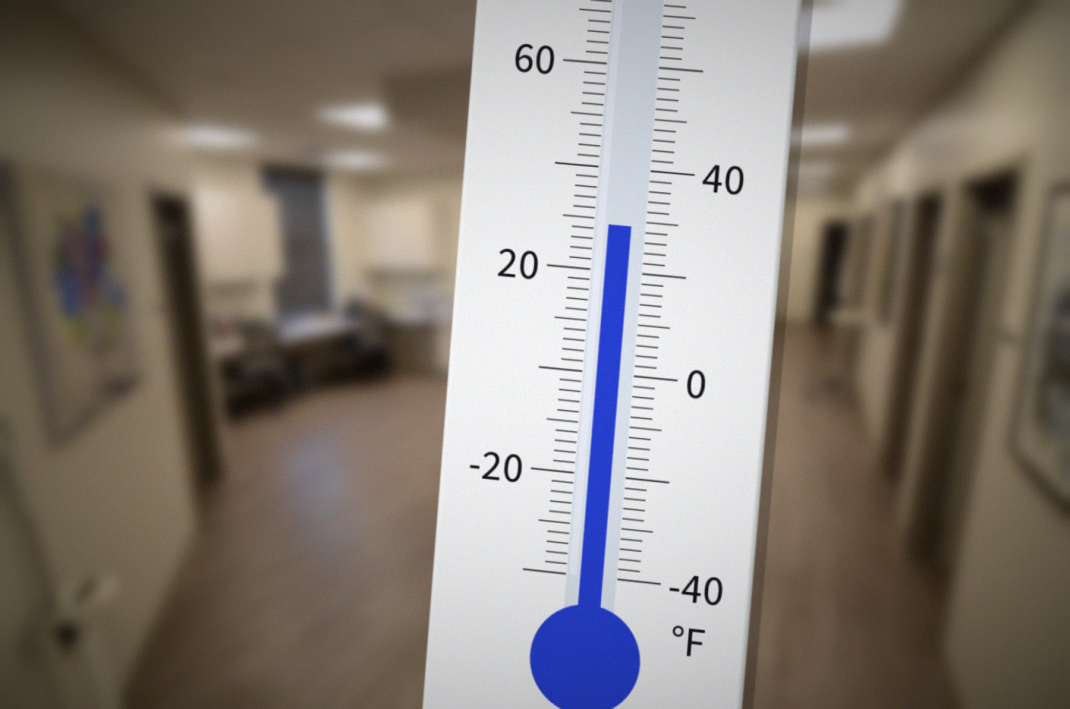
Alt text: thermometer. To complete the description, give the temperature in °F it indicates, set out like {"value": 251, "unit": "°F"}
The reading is {"value": 29, "unit": "°F"}
